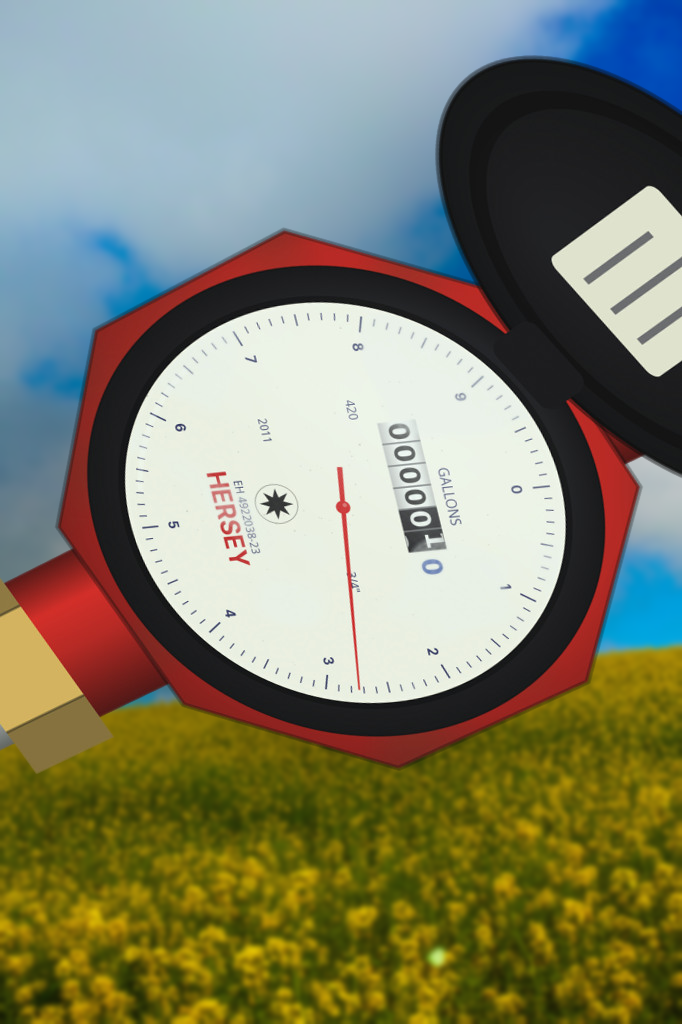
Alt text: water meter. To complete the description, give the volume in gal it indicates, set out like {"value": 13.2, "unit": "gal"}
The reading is {"value": 12.7, "unit": "gal"}
